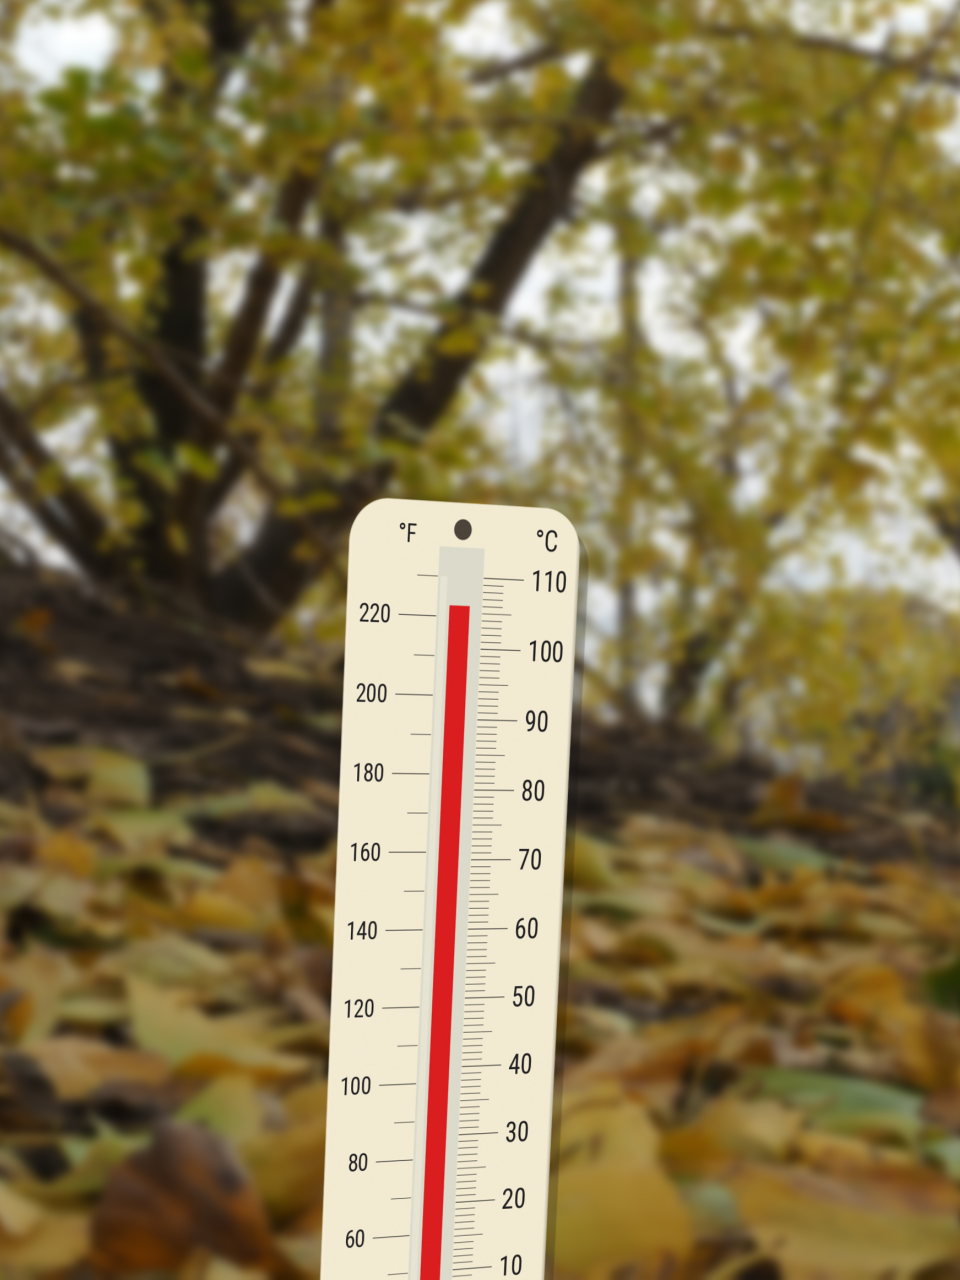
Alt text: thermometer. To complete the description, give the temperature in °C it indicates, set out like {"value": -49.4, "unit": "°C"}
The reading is {"value": 106, "unit": "°C"}
